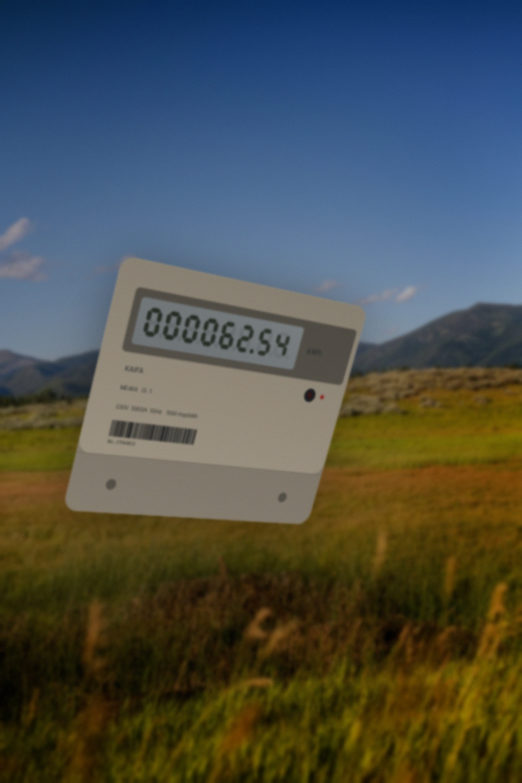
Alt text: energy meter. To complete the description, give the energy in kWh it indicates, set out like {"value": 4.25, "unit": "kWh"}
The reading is {"value": 62.54, "unit": "kWh"}
